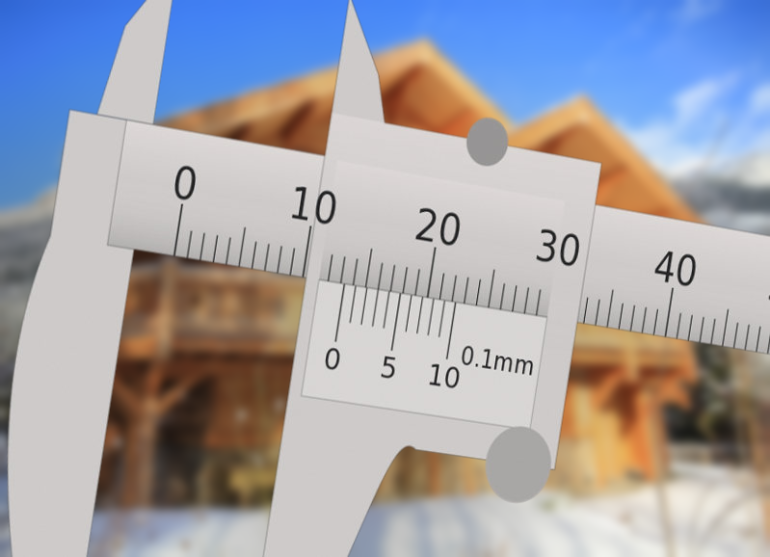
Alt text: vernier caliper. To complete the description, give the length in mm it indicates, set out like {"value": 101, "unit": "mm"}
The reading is {"value": 13.3, "unit": "mm"}
